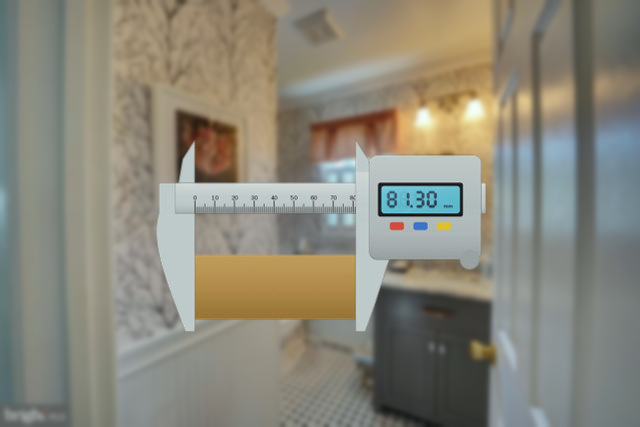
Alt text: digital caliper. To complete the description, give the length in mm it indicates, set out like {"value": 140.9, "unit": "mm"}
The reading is {"value": 81.30, "unit": "mm"}
